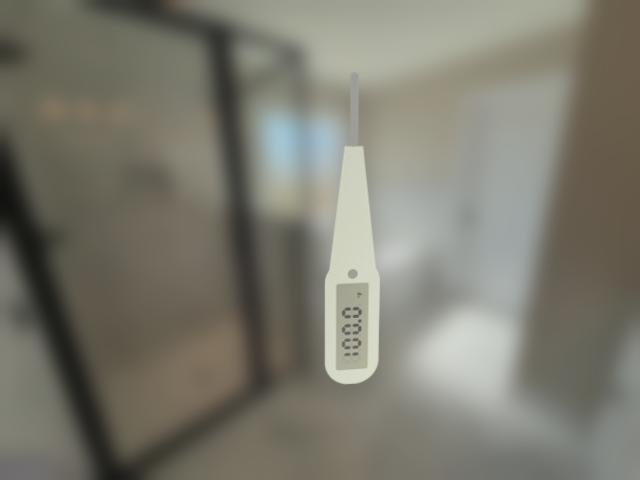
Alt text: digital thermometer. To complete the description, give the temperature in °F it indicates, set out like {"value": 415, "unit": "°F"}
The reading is {"value": 100.0, "unit": "°F"}
